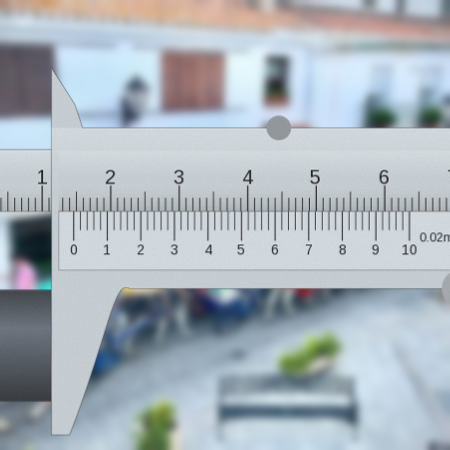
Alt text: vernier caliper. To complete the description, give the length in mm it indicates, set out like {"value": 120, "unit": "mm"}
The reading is {"value": 14.6, "unit": "mm"}
